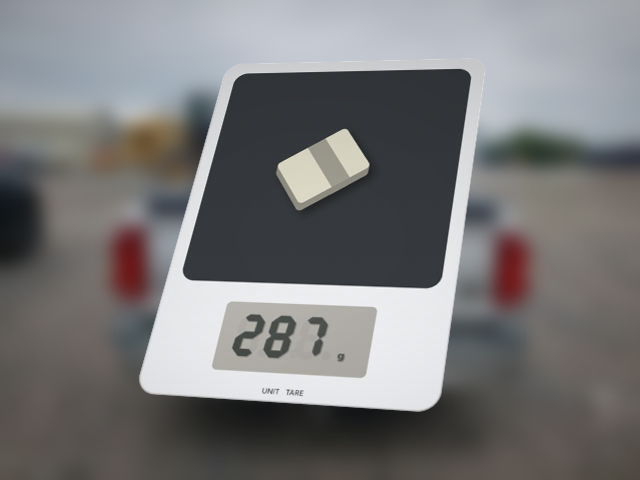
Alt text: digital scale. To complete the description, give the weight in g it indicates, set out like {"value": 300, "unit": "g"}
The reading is {"value": 287, "unit": "g"}
